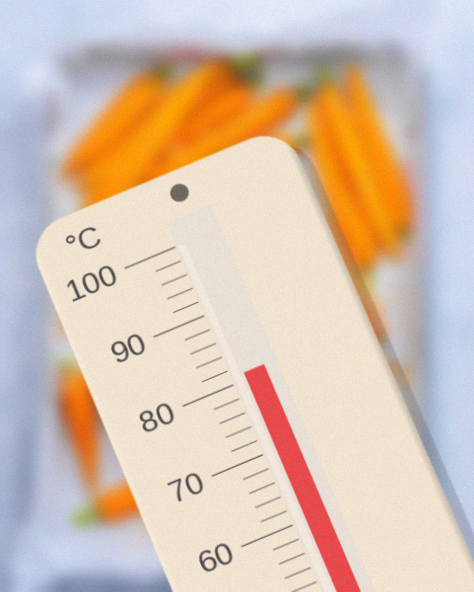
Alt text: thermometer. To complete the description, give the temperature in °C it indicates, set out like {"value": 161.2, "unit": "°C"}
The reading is {"value": 81, "unit": "°C"}
